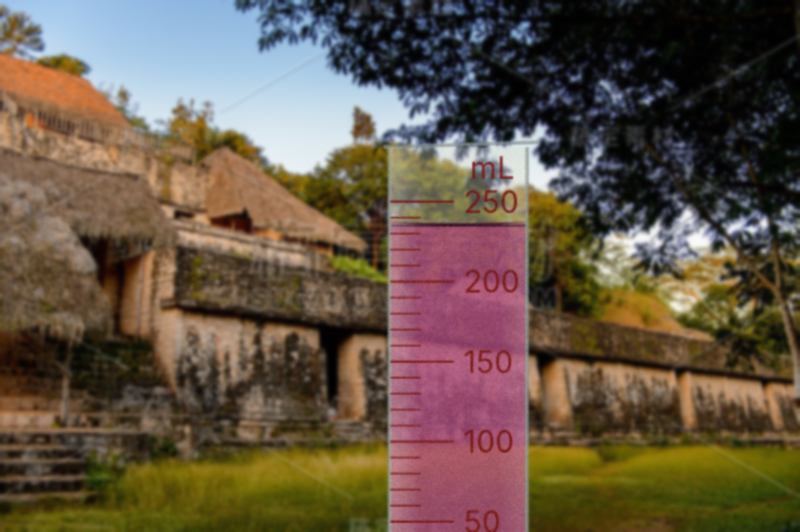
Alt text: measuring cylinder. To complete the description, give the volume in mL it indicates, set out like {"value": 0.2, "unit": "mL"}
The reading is {"value": 235, "unit": "mL"}
